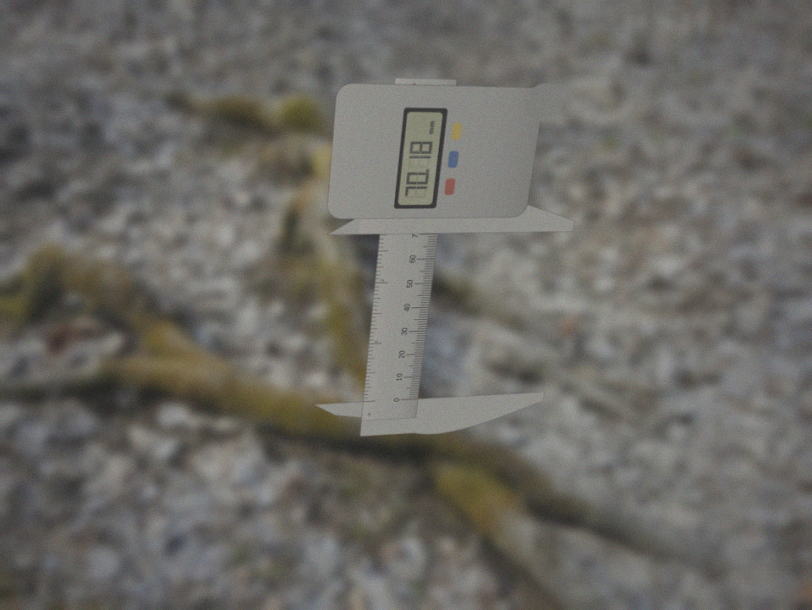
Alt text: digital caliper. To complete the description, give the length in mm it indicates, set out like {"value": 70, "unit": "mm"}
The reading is {"value": 70.18, "unit": "mm"}
